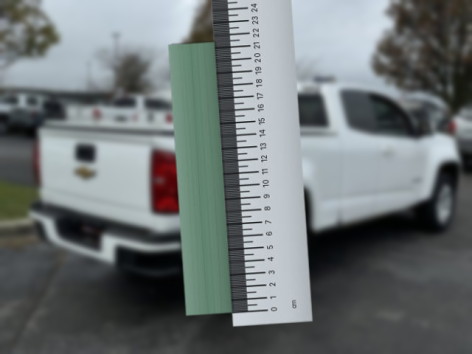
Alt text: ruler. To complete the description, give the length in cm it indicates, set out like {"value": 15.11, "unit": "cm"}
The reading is {"value": 21.5, "unit": "cm"}
